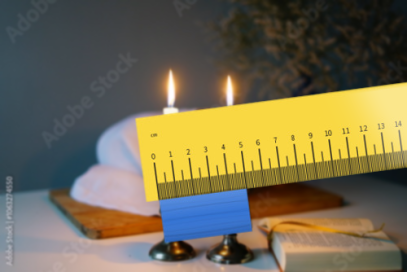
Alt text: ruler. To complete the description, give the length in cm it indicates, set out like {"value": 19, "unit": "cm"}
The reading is {"value": 5, "unit": "cm"}
